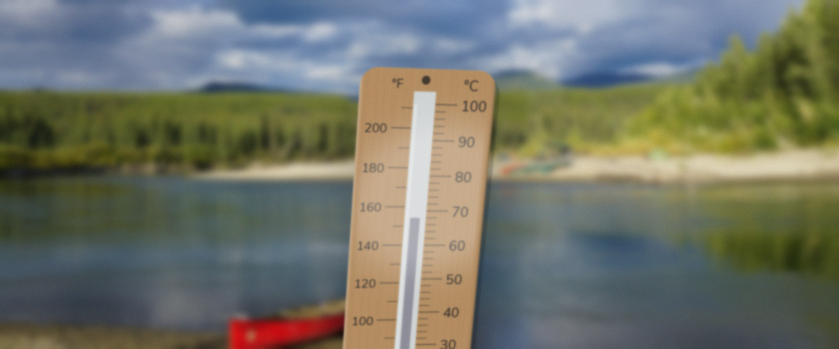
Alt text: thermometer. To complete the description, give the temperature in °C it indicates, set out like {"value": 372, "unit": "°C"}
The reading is {"value": 68, "unit": "°C"}
